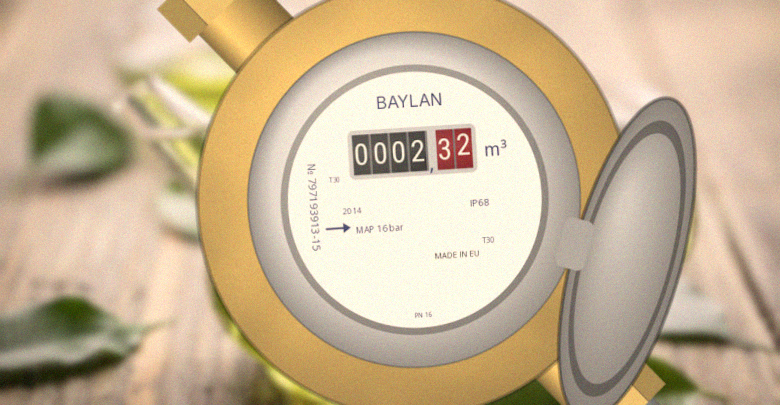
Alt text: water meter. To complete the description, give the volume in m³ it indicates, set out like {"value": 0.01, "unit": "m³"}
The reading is {"value": 2.32, "unit": "m³"}
